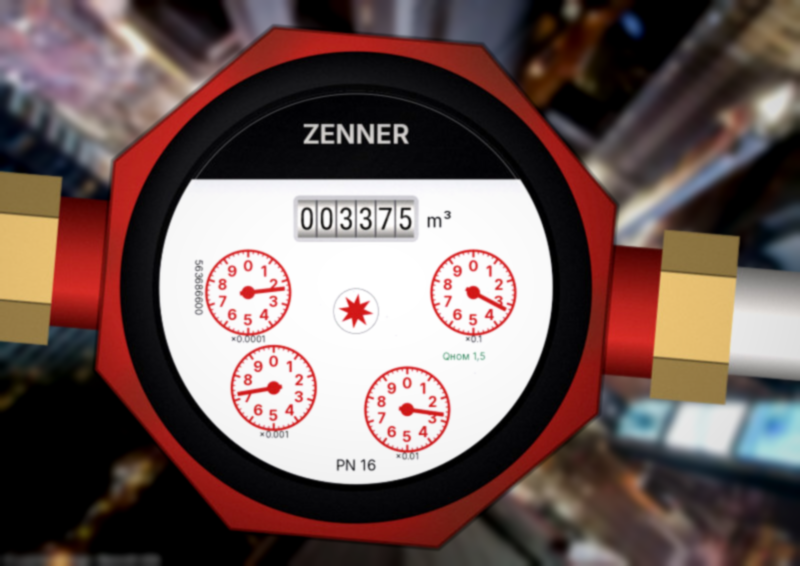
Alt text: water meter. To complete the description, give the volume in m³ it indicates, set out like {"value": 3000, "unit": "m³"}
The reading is {"value": 3375.3272, "unit": "m³"}
